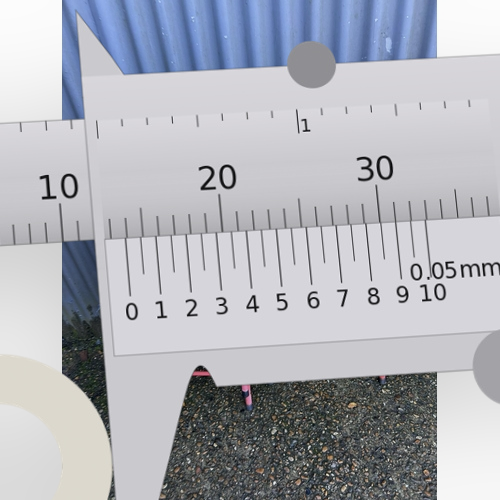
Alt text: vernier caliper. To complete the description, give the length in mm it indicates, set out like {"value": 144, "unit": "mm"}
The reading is {"value": 13.9, "unit": "mm"}
